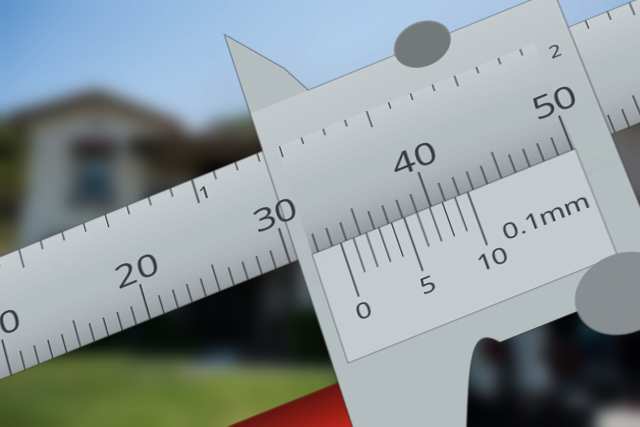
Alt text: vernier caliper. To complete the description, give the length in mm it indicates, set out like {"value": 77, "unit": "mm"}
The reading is {"value": 33.6, "unit": "mm"}
